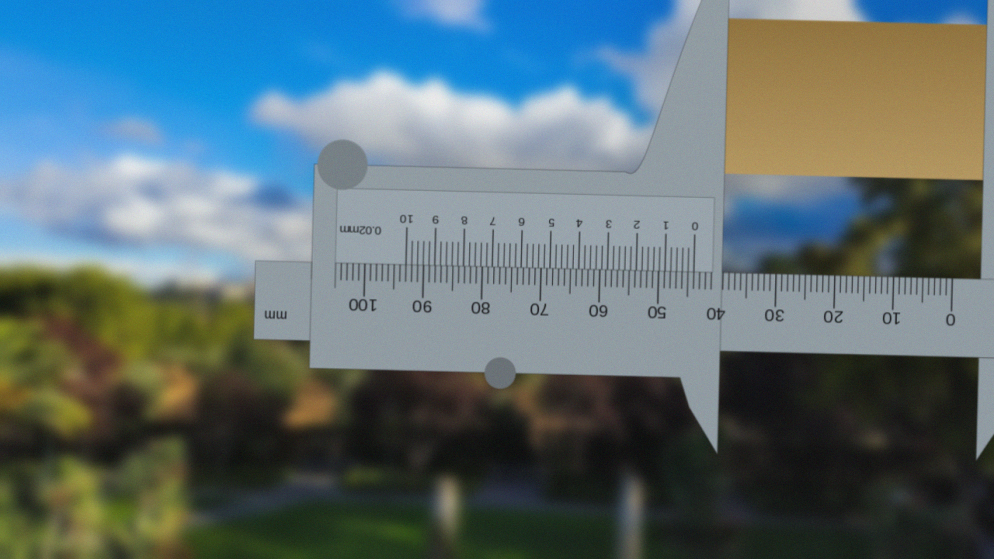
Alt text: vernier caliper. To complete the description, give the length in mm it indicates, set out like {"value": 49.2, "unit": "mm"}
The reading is {"value": 44.0, "unit": "mm"}
